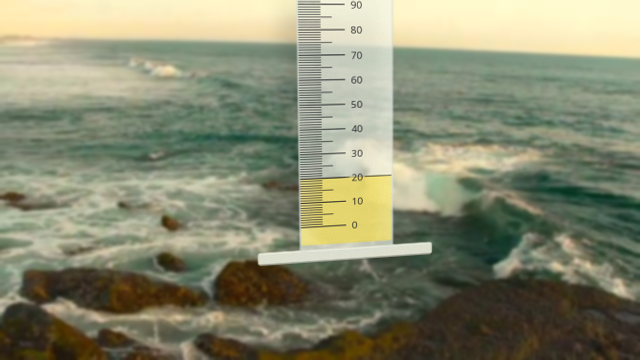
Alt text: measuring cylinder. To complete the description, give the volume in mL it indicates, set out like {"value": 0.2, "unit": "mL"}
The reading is {"value": 20, "unit": "mL"}
